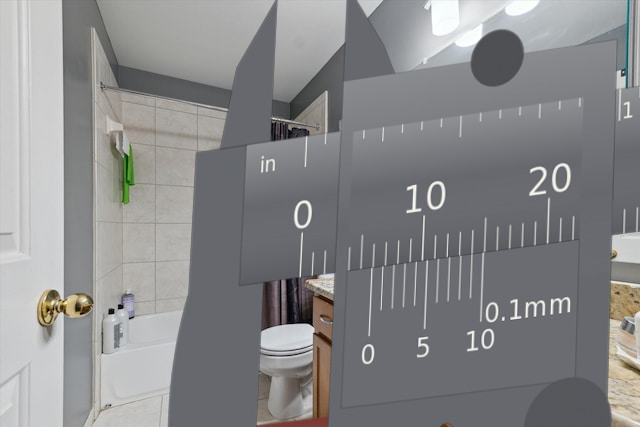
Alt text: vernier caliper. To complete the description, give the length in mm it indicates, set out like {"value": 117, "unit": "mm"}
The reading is {"value": 5.9, "unit": "mm"}
